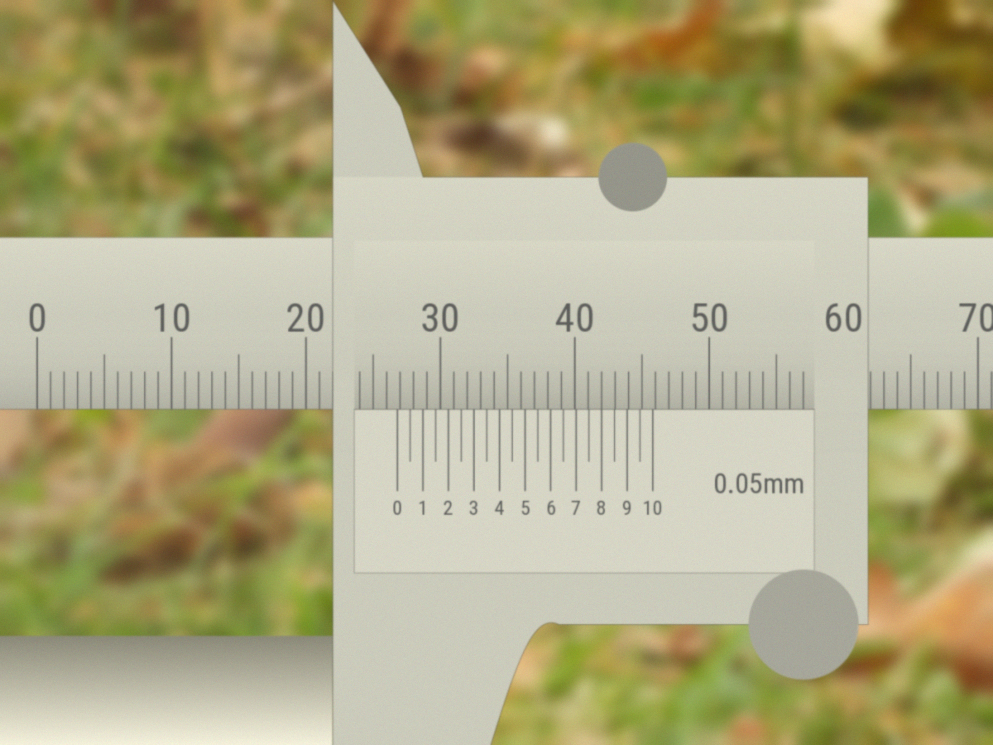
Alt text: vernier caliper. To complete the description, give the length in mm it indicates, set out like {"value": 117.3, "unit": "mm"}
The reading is {"value": 26.8, "unit": "mm"}
